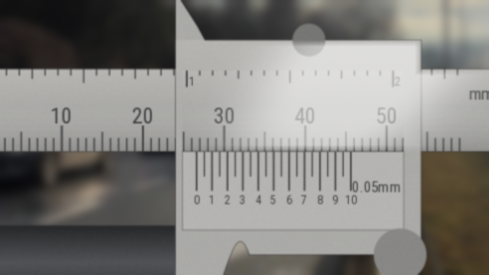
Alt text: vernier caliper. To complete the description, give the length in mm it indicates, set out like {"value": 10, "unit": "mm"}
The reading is {"value": 26.6, "unit": "mm"}
